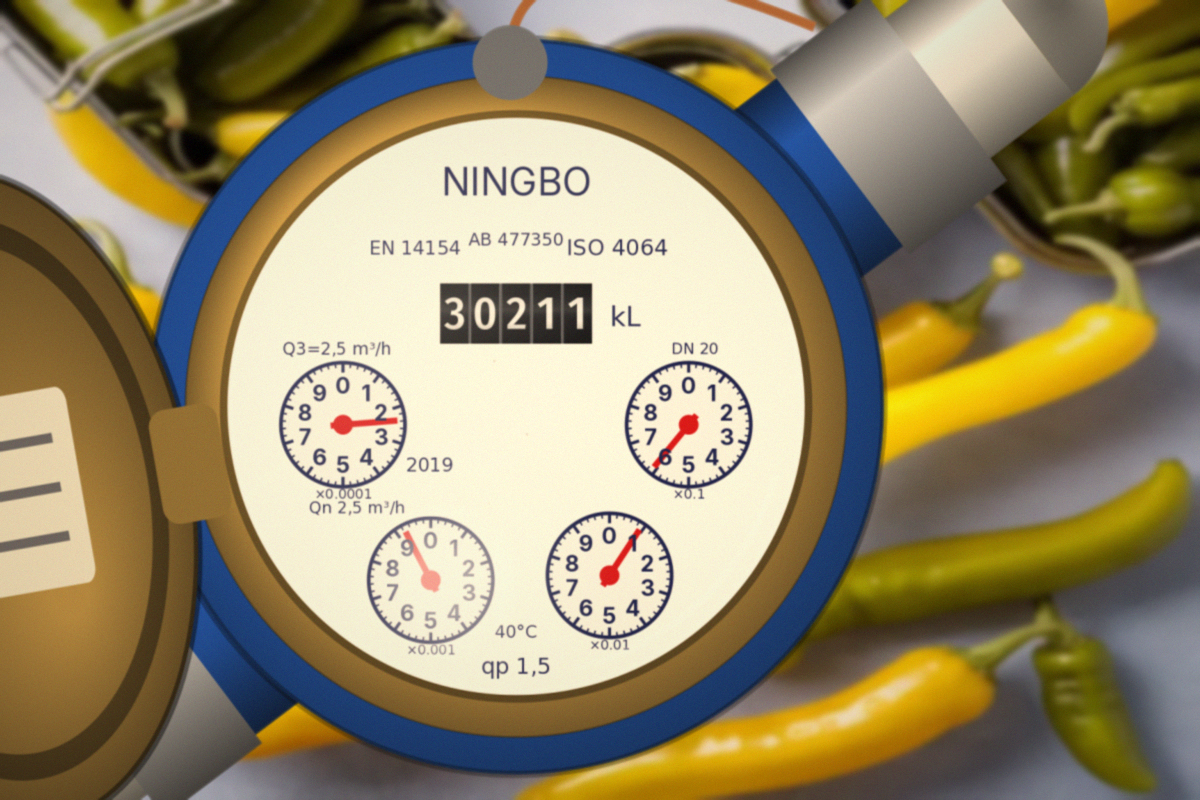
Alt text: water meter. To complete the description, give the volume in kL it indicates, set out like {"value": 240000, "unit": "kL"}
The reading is {"value": 30211.6092, "unit": "kL"}
